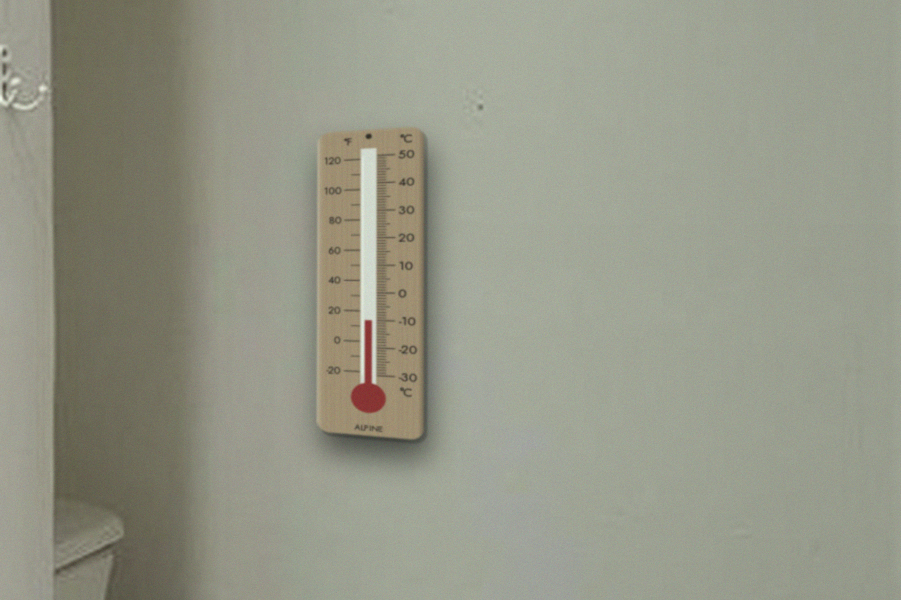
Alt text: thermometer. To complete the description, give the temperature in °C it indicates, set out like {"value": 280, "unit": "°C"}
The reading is {"value": -10, "unit": "°C"}
